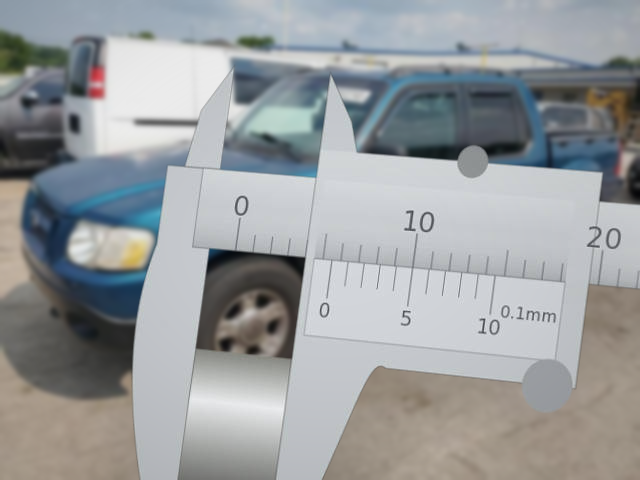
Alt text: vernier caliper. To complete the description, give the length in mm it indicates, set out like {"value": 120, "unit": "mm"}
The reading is {"value": 5.5, "unit": "mm"}
